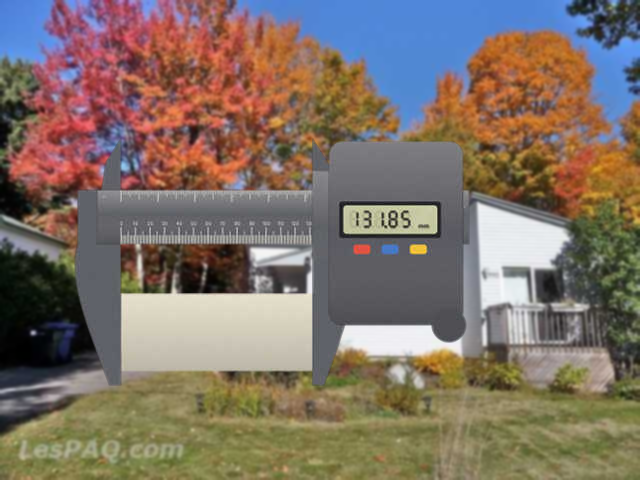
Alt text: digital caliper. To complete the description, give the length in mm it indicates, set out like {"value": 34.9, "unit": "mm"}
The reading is {"value": 131.85, "unit": "mm"}
